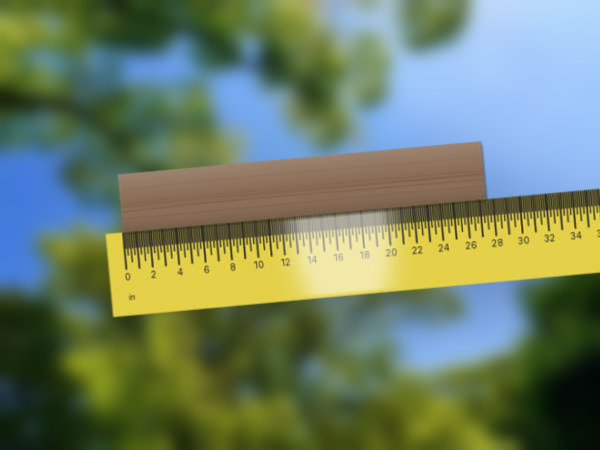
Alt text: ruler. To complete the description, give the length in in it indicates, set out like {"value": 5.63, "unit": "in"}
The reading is {"value": 27.5, "unit": "in"}
